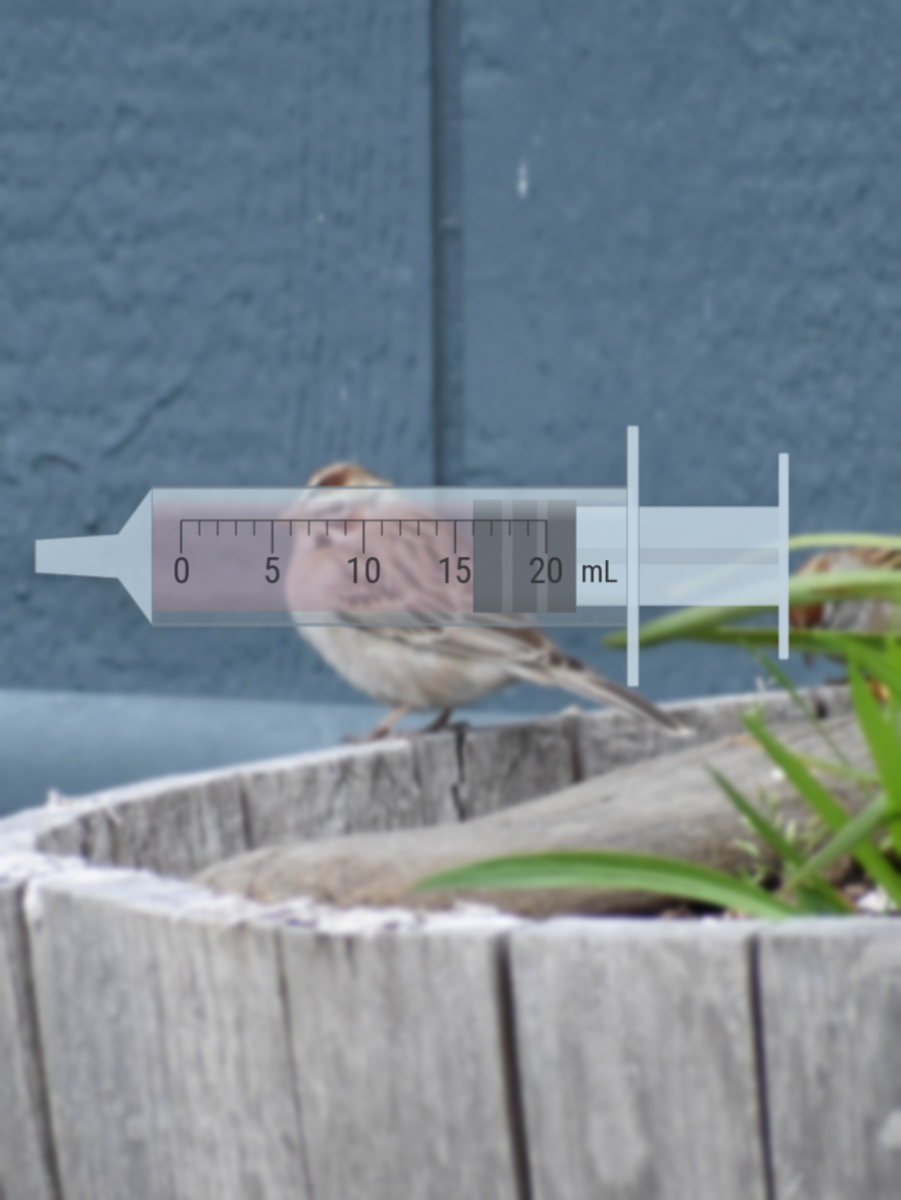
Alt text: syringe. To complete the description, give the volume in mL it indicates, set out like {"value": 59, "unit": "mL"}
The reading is {"value": 16, "unit": "mL"}
